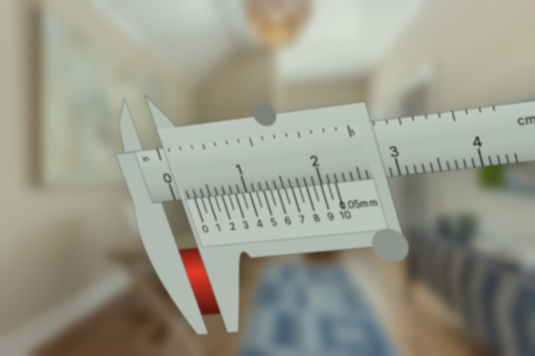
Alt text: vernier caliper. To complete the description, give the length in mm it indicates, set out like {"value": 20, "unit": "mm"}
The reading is {"value": 2.8, "unit": "mm"}
